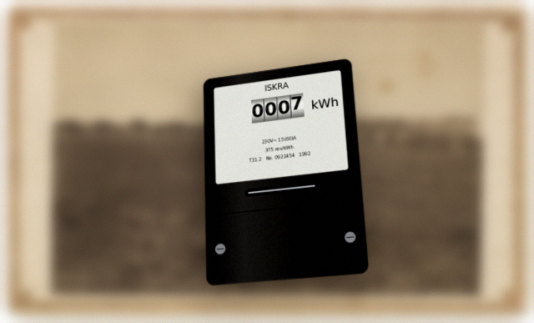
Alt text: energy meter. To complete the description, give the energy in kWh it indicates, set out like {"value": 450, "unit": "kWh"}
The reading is {"value": 7, "unit": "kWh"}
